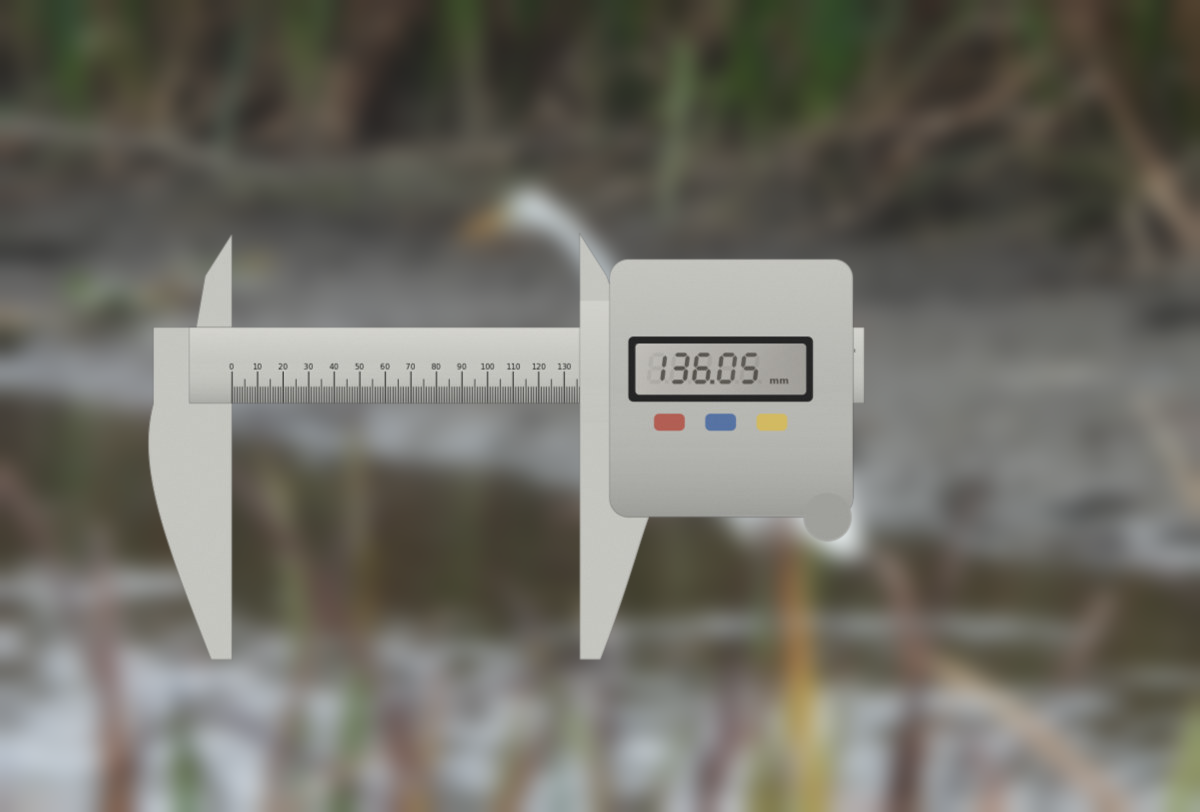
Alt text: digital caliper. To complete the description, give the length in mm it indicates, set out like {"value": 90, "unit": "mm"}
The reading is {"value": 136.05, "unit": "mm"}
